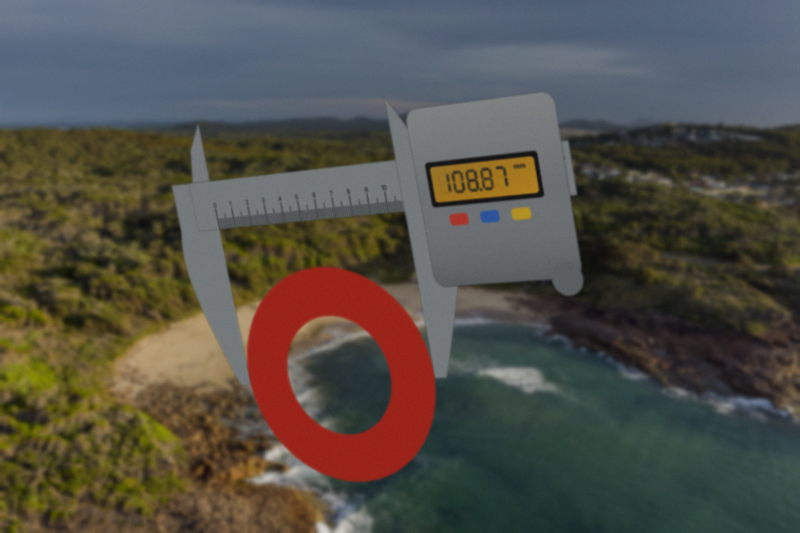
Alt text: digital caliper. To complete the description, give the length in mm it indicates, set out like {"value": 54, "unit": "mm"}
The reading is {"value": 108.87, "unit": "mm"}
